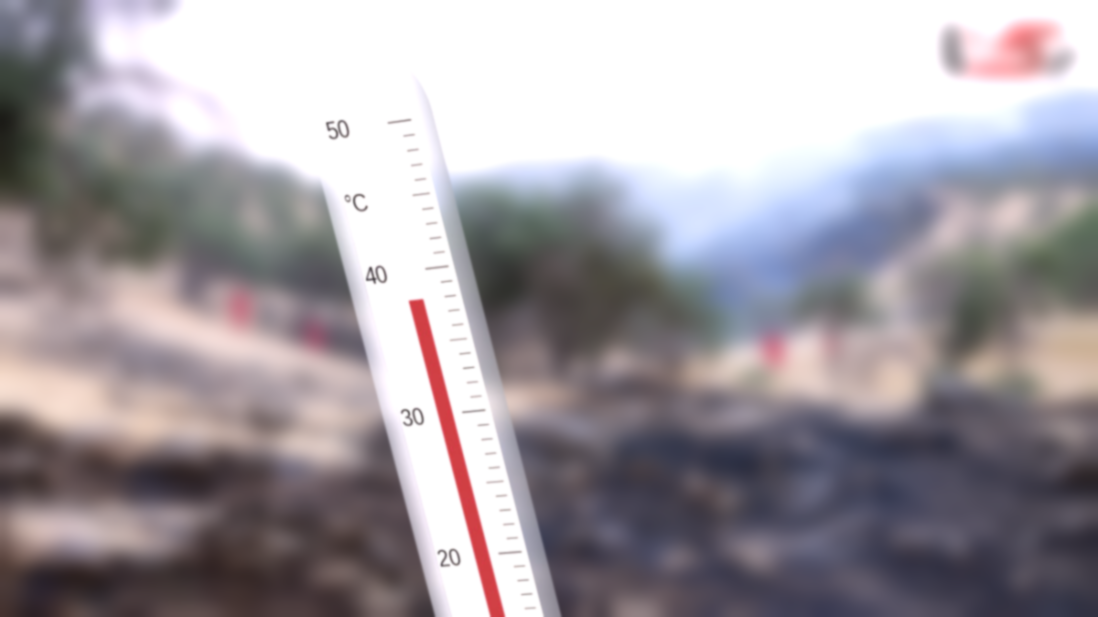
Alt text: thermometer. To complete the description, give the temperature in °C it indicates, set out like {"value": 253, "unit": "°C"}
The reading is {"value": 38, "unit": "°C"}
